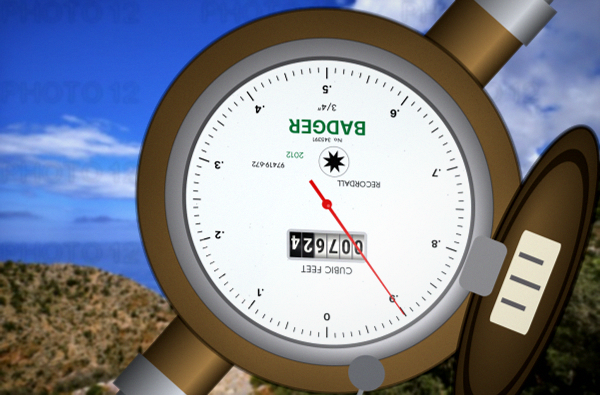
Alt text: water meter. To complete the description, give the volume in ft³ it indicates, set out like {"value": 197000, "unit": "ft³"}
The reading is {"value": 7623.90, "unit": "ft³"}
